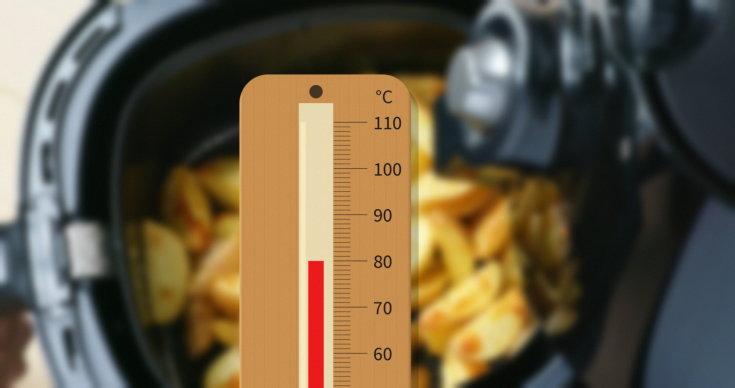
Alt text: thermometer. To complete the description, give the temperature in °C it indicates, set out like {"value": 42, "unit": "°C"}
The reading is {"value": 80, "unit": "°C"}
